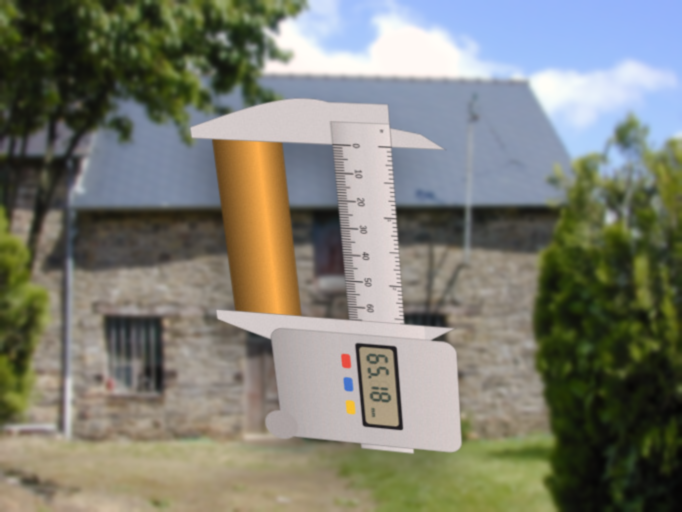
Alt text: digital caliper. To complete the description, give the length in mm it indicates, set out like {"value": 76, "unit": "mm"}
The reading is {"value": 65.18, "unit": "mm"}
